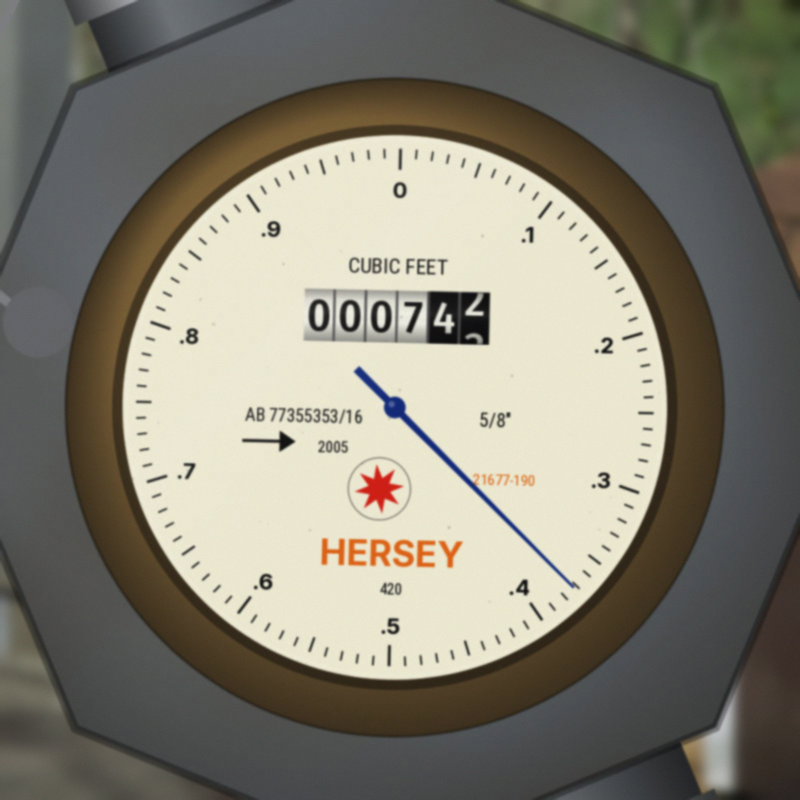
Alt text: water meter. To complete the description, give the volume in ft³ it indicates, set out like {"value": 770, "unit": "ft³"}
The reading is {"value": 742.37, "unit": "ft³"}
